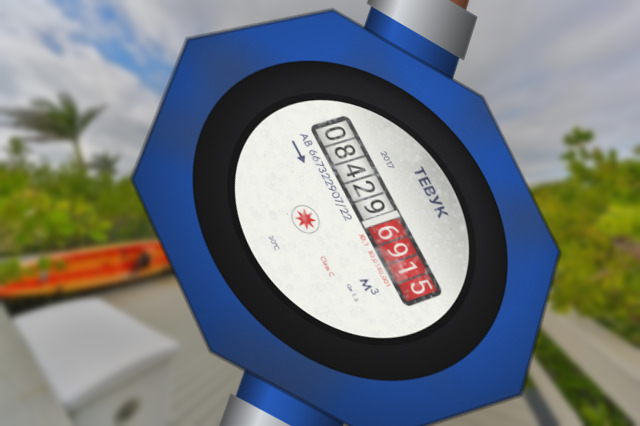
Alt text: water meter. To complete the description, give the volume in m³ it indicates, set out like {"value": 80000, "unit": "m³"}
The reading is {"value": 8429.6915, "unit": "m³"}
